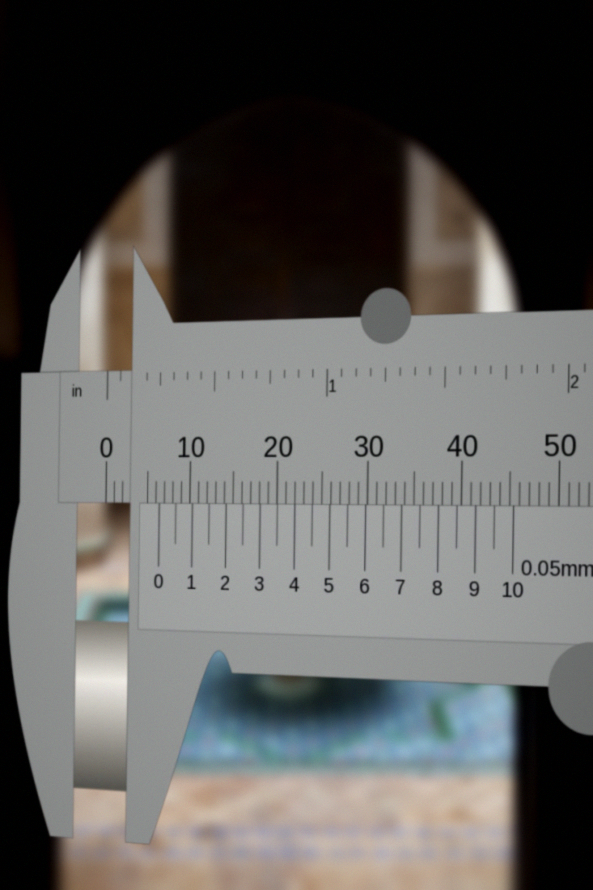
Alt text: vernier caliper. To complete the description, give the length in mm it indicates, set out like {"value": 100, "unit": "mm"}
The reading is {"value": 6.4, "unit": "mm"}
